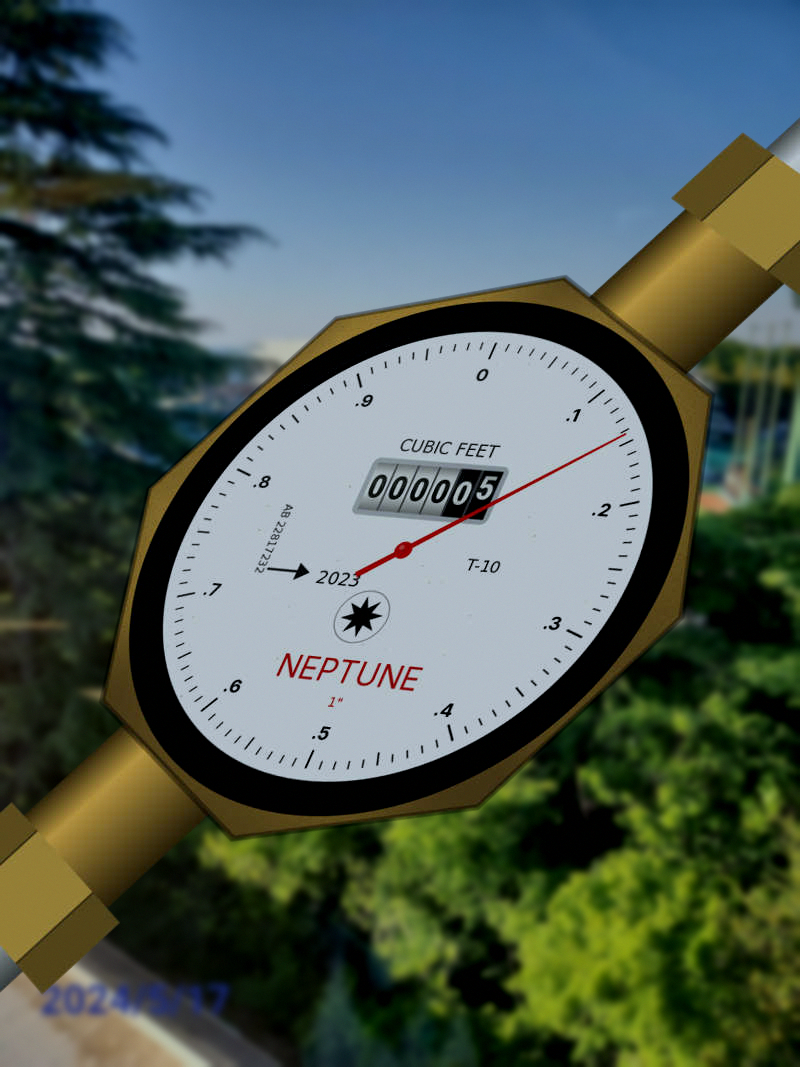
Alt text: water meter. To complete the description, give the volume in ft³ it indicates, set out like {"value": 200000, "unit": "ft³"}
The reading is {"value": 5.14, "unit": "ft³"}
